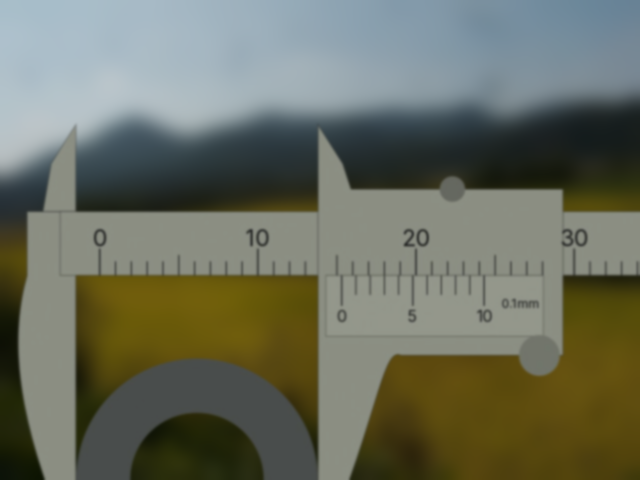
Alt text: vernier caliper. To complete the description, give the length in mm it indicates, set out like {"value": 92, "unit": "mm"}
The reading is {"value": 15.3, "unit": "mm"}
